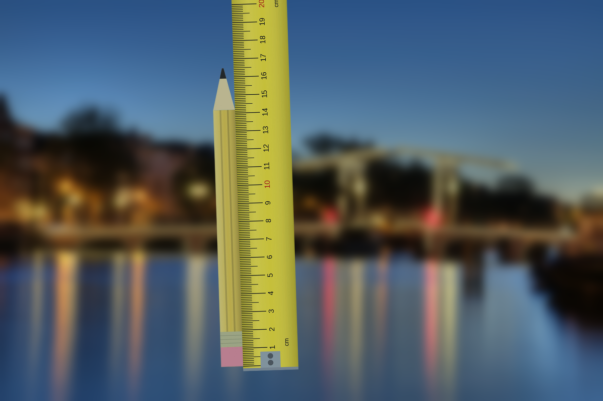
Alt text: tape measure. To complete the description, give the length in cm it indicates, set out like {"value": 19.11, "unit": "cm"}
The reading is {"value": 16.5, "unit": "cm"}
